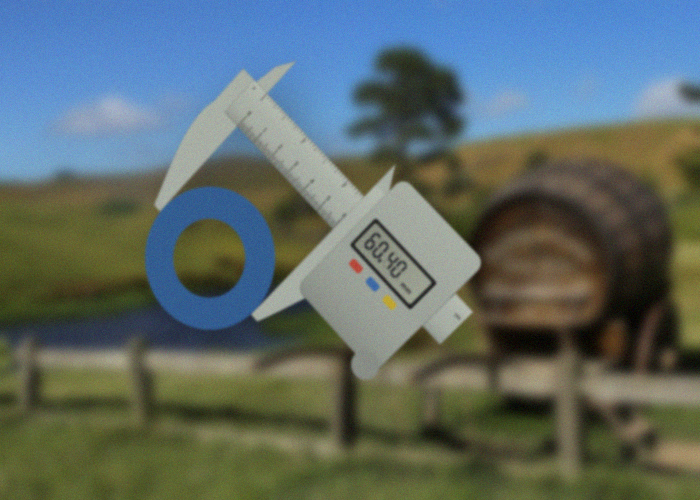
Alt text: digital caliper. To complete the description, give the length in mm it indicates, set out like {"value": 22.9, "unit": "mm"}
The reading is {"value": 60.40, "unit": "mm"}
